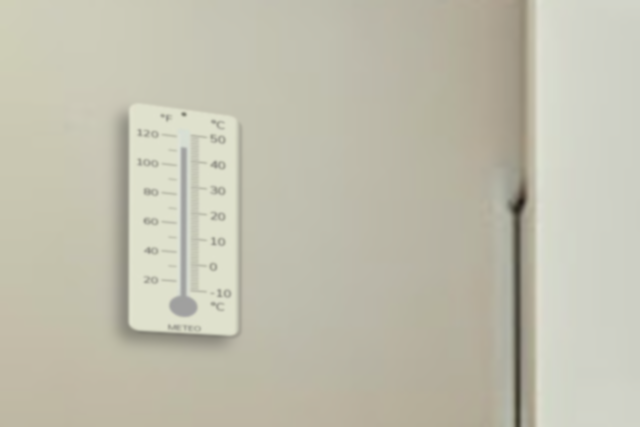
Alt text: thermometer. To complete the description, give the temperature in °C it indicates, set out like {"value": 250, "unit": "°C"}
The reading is {"value": 45, "unit": "°C"}
